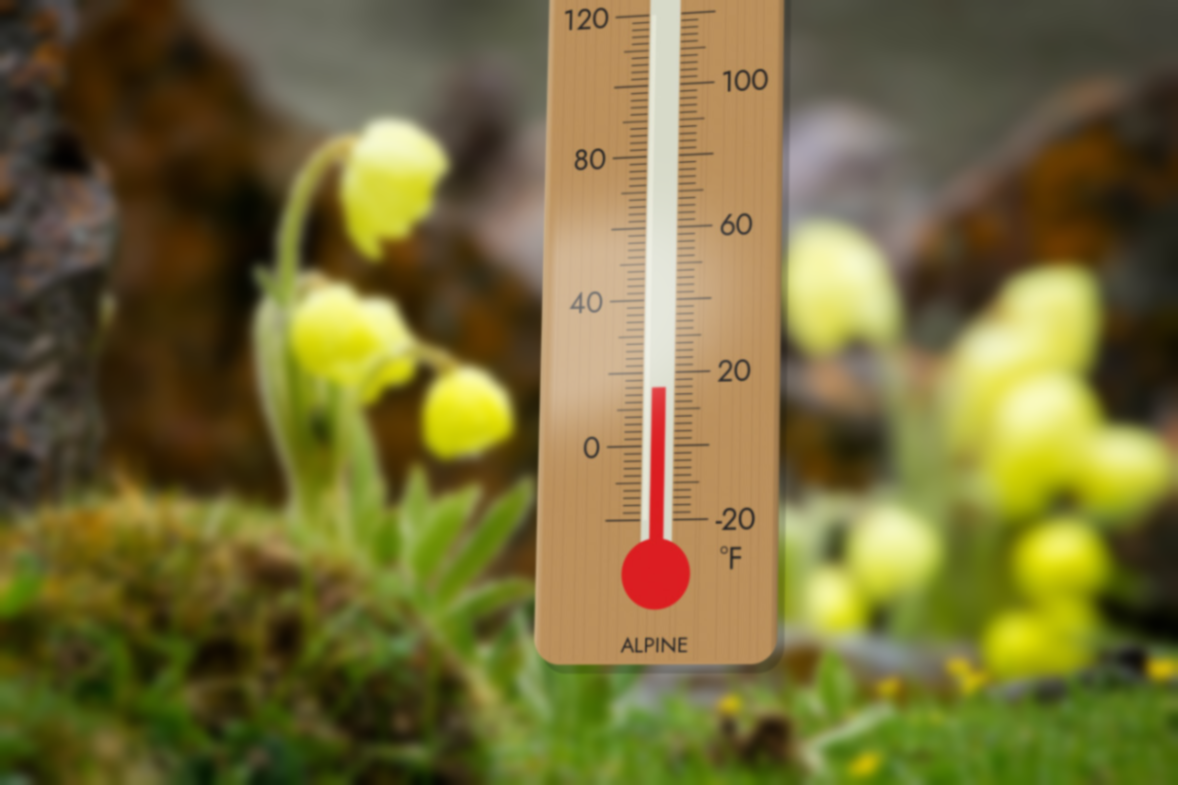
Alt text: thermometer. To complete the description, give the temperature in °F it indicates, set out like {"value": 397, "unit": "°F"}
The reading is {"value": 16, "unit": "°F"}
